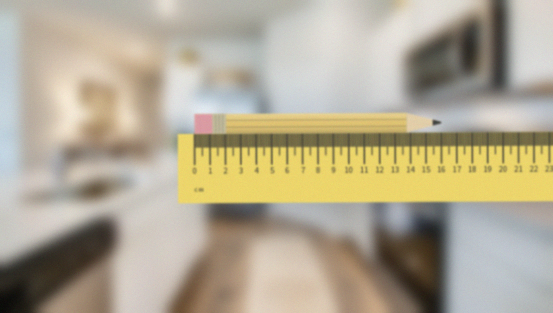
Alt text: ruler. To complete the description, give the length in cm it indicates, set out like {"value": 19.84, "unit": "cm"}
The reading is {"value": 16, "unit": "cm"}
